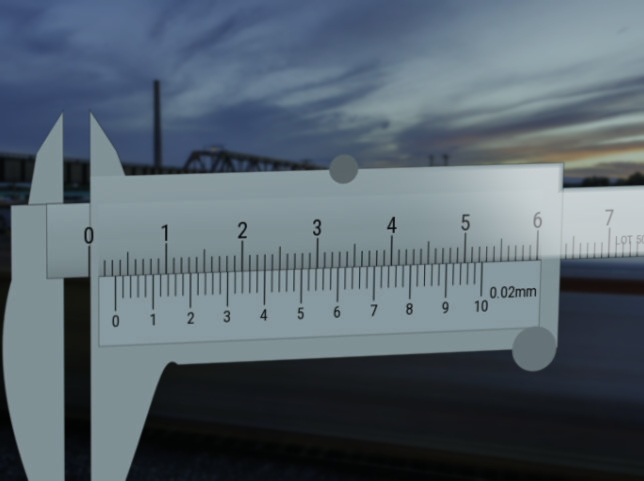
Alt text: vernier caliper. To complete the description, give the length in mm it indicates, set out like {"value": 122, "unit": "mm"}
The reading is {"value": 3.4, "unit": "mm"}
